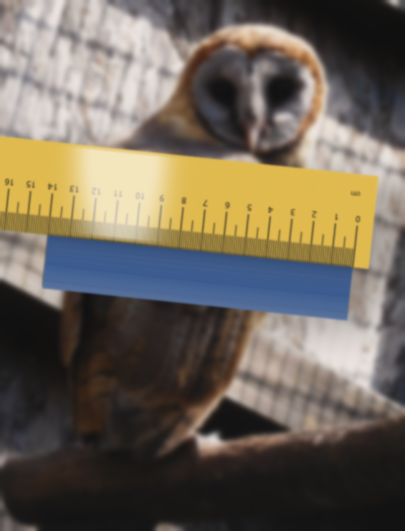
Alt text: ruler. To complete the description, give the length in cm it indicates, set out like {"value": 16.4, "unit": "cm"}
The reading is {"value": 14, "unit": "cm"}
